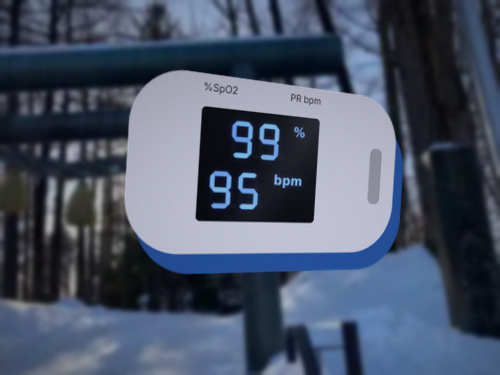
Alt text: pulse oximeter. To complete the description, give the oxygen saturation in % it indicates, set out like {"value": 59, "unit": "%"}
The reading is {"value": 99, "unit": "%"}
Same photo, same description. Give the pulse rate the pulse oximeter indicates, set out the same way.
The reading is {"value": 95, "unit": "bpm"}
